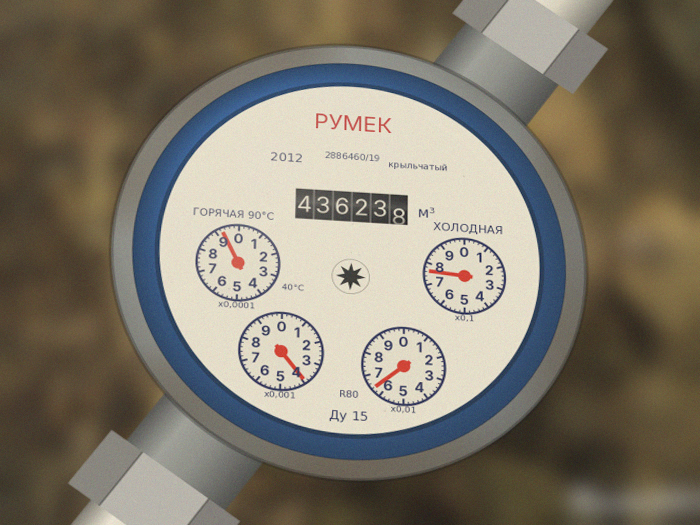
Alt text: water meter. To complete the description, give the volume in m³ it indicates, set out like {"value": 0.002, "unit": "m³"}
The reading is {"value": 436237.7639, "unit": "m³"}
